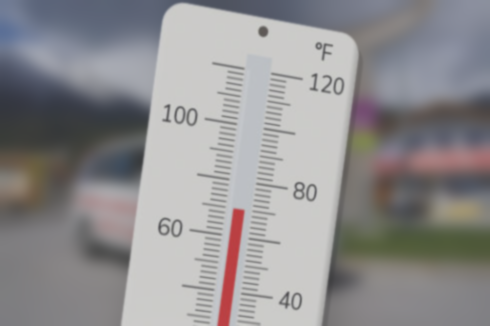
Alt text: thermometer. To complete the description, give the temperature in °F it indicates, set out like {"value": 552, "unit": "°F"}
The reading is {"value": 70, "unit": "°F"}
